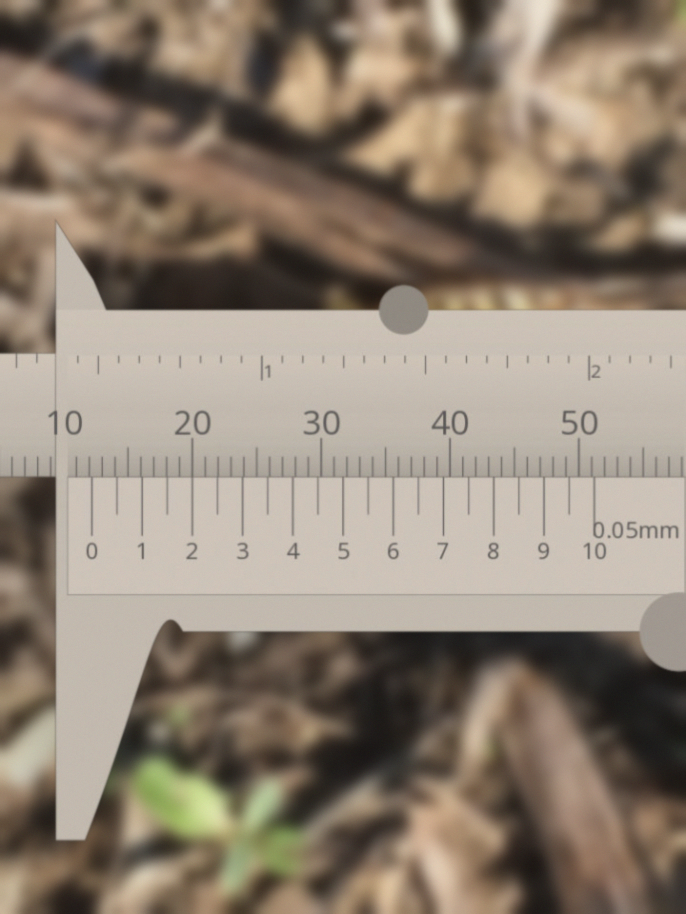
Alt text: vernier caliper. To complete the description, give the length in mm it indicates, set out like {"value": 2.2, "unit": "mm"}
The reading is {"value": 12.2, "unit": "mm"}
